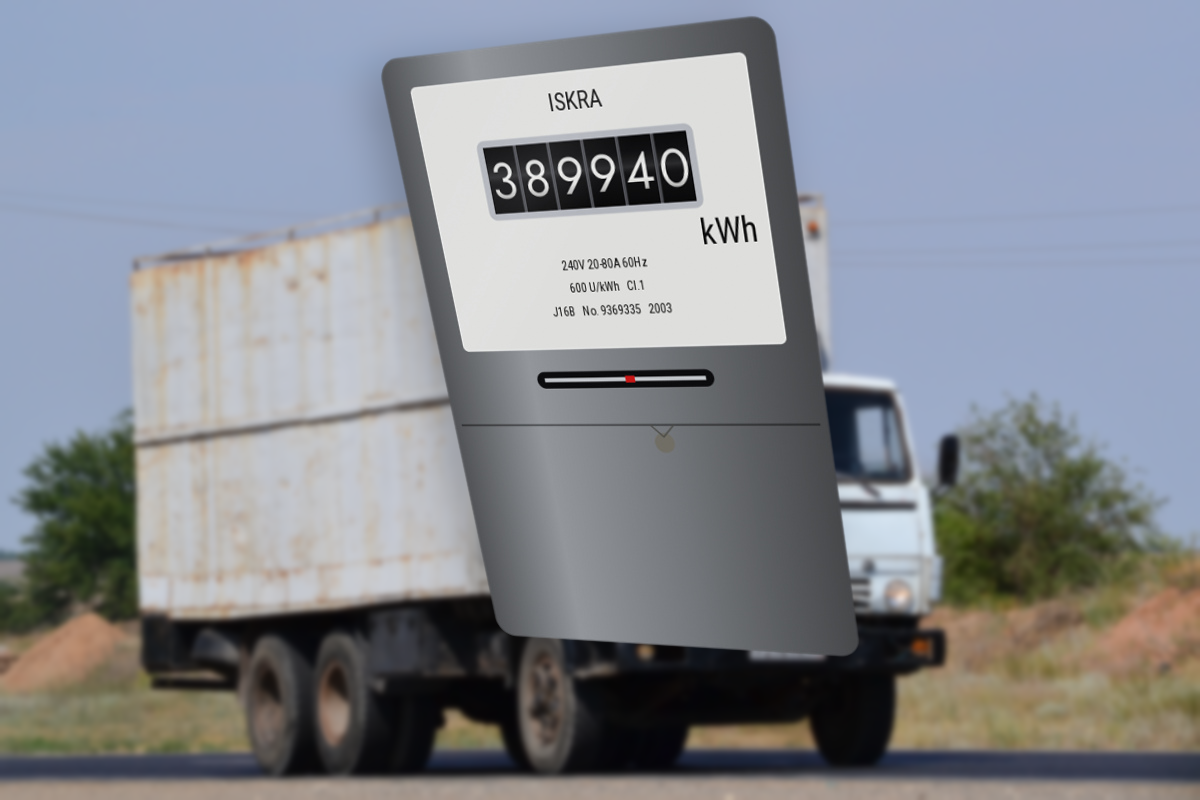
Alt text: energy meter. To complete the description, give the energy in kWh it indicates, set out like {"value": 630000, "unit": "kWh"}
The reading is {"value": 389940, "unit": "kWh"}
